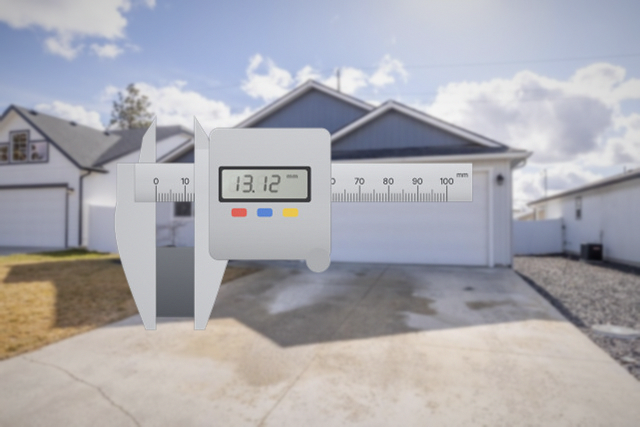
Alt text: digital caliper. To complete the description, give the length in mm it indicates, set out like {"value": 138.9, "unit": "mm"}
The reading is {"value": 13.12, "unit": "mm"}
